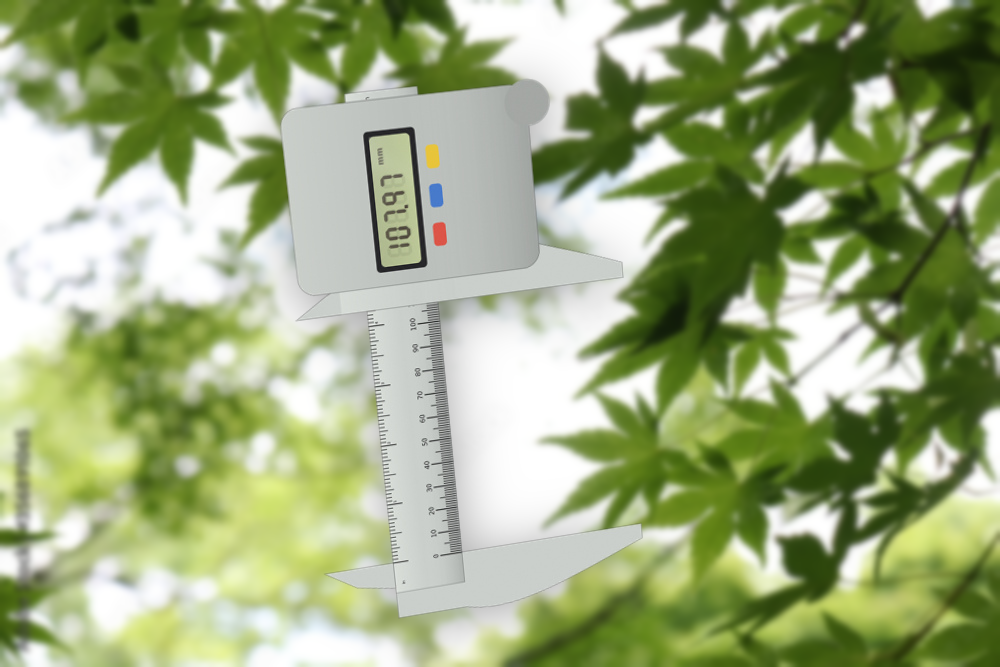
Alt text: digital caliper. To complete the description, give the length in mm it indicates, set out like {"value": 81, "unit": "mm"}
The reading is {"value": 107.97, "unit": "mm"}
